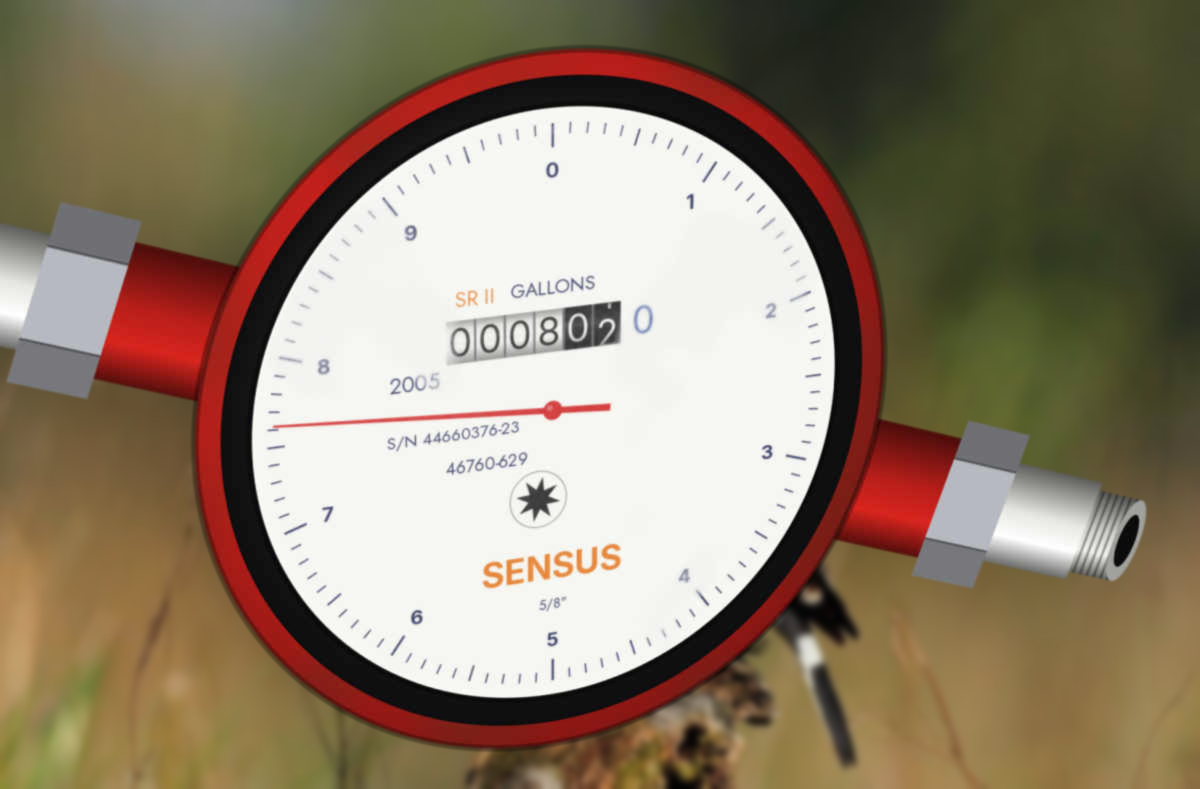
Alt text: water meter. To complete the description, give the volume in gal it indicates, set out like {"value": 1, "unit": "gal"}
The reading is {"value": 8017.6, "unit": "gal"}
